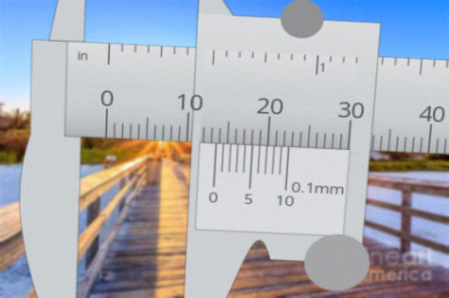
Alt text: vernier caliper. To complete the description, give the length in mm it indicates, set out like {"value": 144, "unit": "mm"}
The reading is {"value": 13.6, "unit": "mm"}
